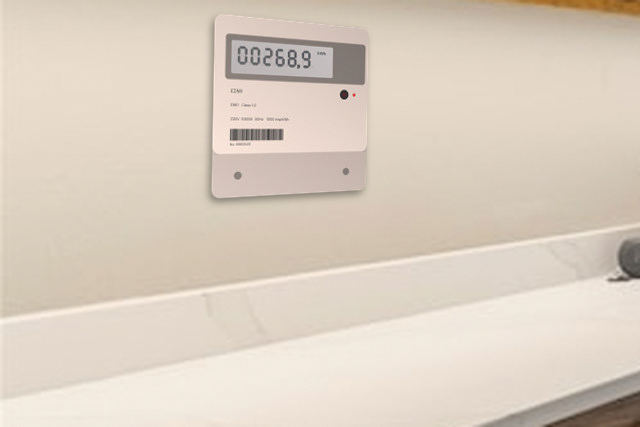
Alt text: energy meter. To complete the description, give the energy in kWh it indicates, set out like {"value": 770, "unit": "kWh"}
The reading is {"value": 268.9, "unit": "kWh"}
